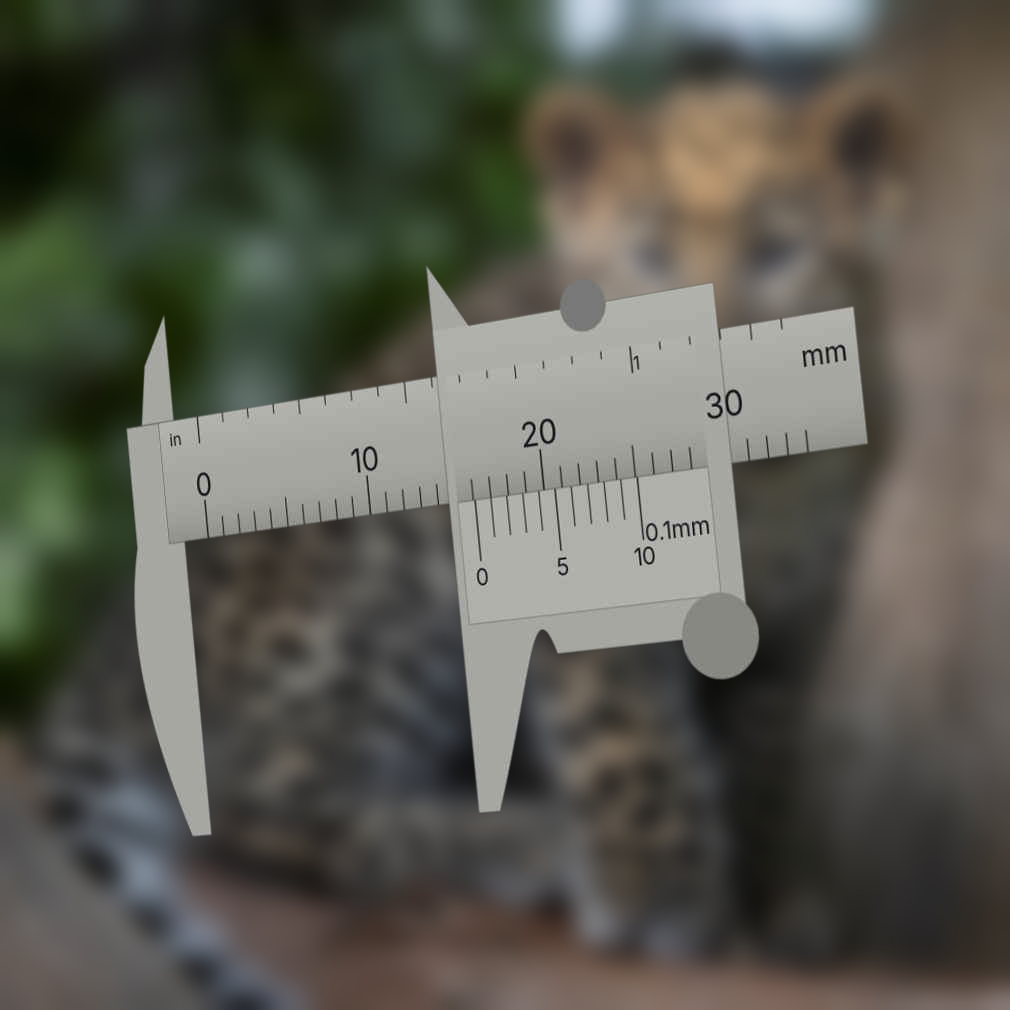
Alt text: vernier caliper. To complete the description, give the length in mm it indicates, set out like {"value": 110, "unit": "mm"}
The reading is {"value": 16.1, "unit": "mm"}
